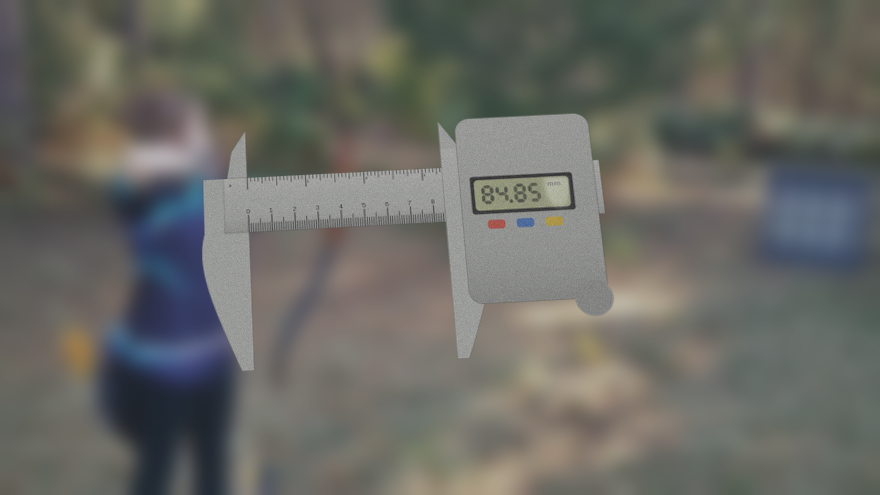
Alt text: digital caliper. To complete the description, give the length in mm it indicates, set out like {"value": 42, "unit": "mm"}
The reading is {"value": 84.85, "unit": "mm"}
